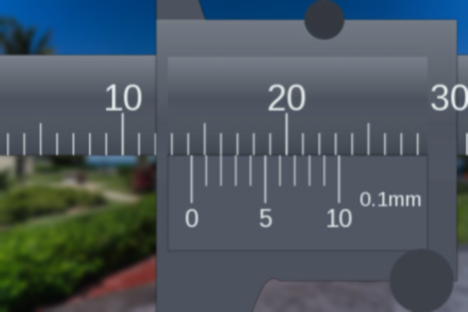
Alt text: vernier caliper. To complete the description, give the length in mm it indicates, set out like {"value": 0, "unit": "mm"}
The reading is {"value": 14.2, "unit": "mm"}
